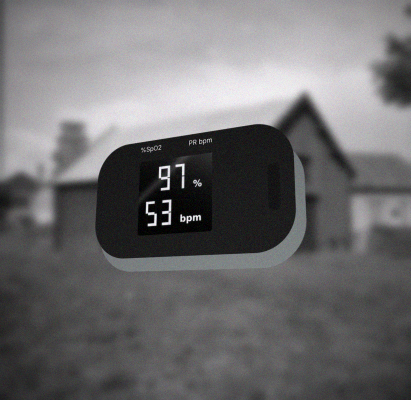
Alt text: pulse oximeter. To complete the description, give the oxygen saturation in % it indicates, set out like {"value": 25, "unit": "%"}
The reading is {"value": 97, "unit": "%"}
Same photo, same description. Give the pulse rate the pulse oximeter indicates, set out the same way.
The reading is {"value": 53, "unit": "bpm"}
